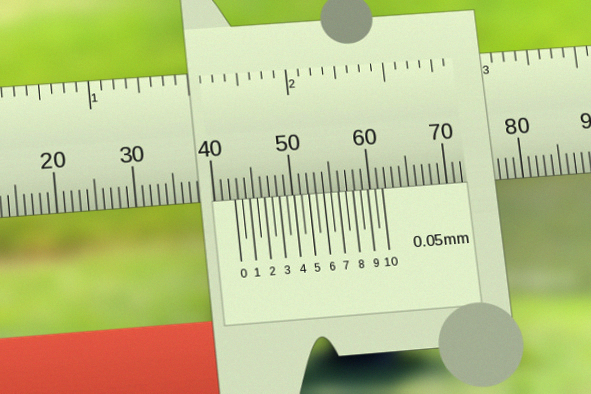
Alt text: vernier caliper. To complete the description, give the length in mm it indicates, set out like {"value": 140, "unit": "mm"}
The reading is {"value": 42.6, "unit": "mm"}
